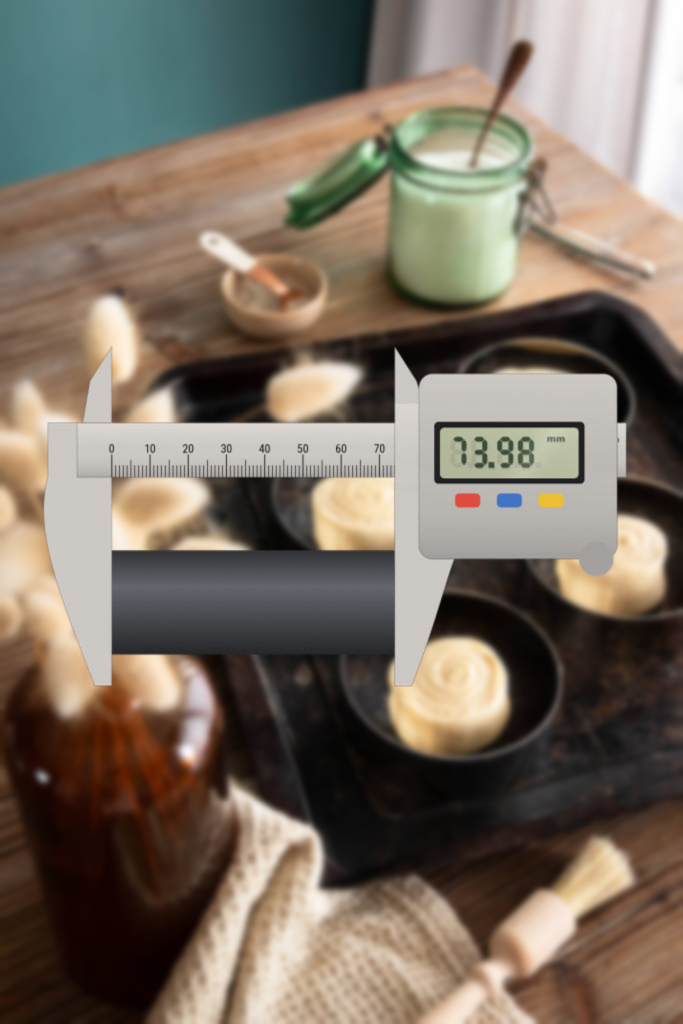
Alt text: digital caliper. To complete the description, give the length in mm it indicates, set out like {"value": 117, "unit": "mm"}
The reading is {"value": 73.98, "unit": "mm"}
